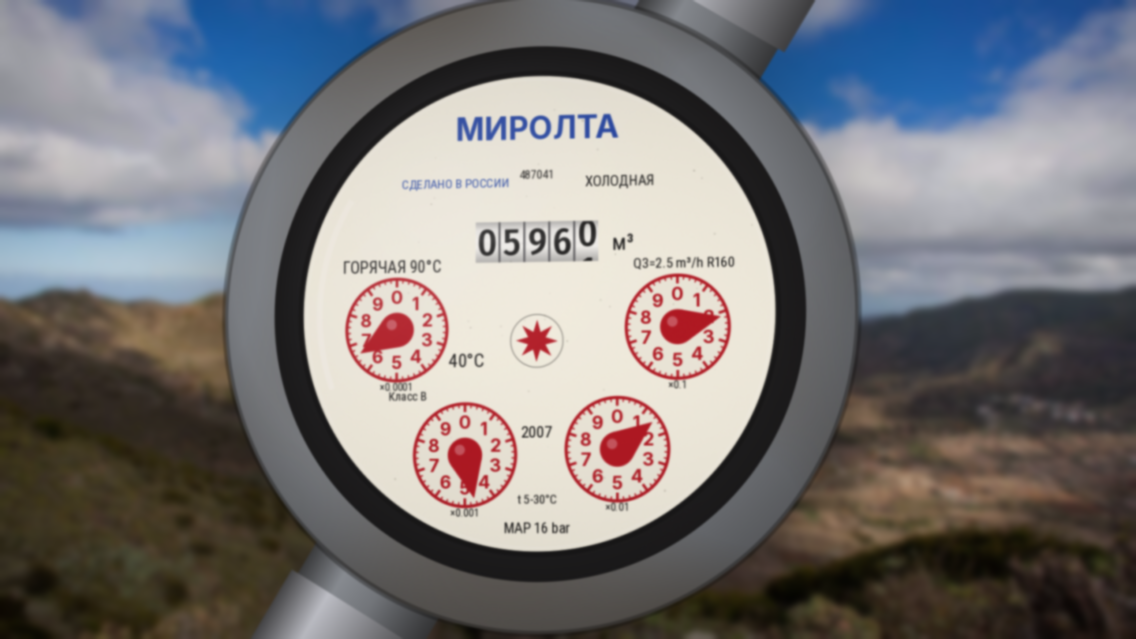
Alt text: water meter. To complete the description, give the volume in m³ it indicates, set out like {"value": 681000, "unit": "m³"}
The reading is {"value": 5960.2146, "unit": "m³"}
